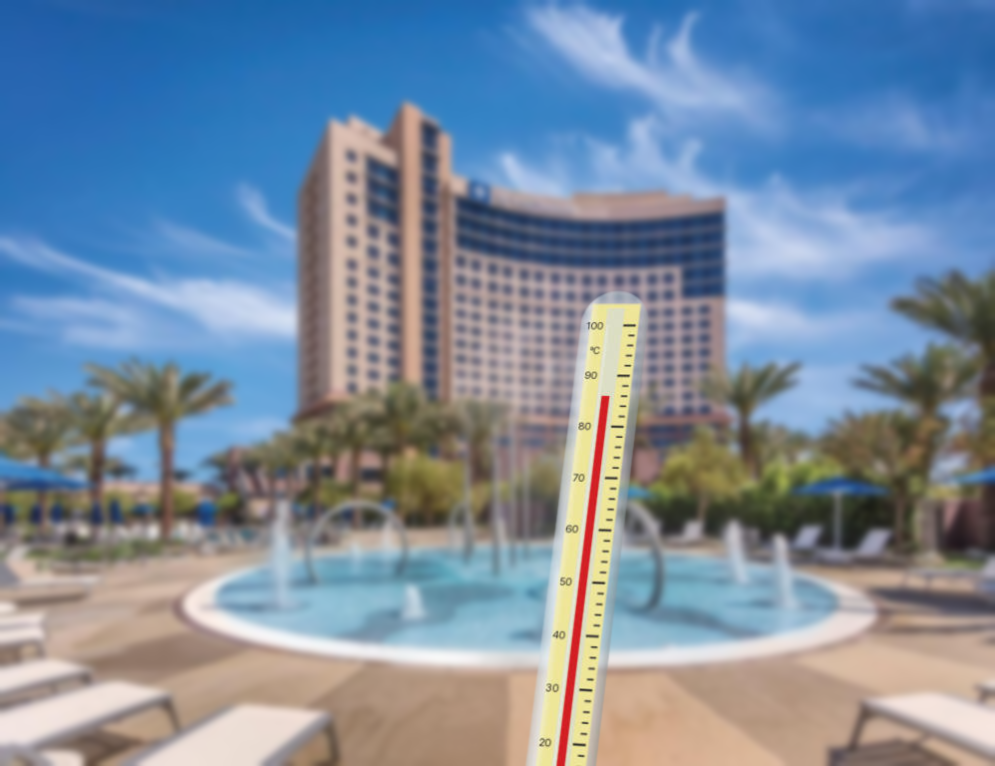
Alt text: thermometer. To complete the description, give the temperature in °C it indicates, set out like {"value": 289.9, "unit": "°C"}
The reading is {"value": 86, "unit": "°C"}
